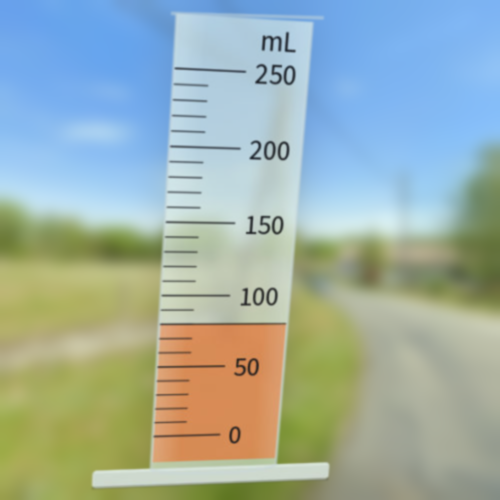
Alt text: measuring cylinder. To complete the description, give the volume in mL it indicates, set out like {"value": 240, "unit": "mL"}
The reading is {"value": 80, "unit": "mL"}
